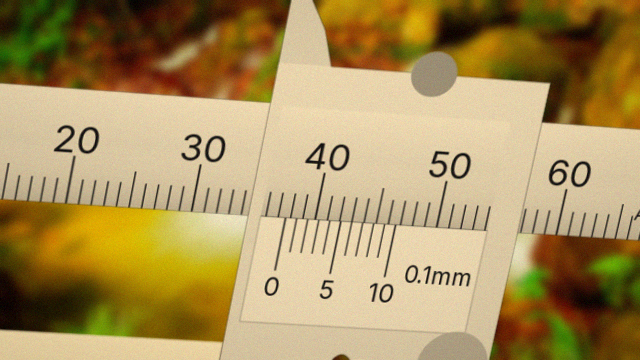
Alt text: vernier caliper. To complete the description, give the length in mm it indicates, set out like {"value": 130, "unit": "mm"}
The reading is {"value": 37.6, "unit": "mm"}
